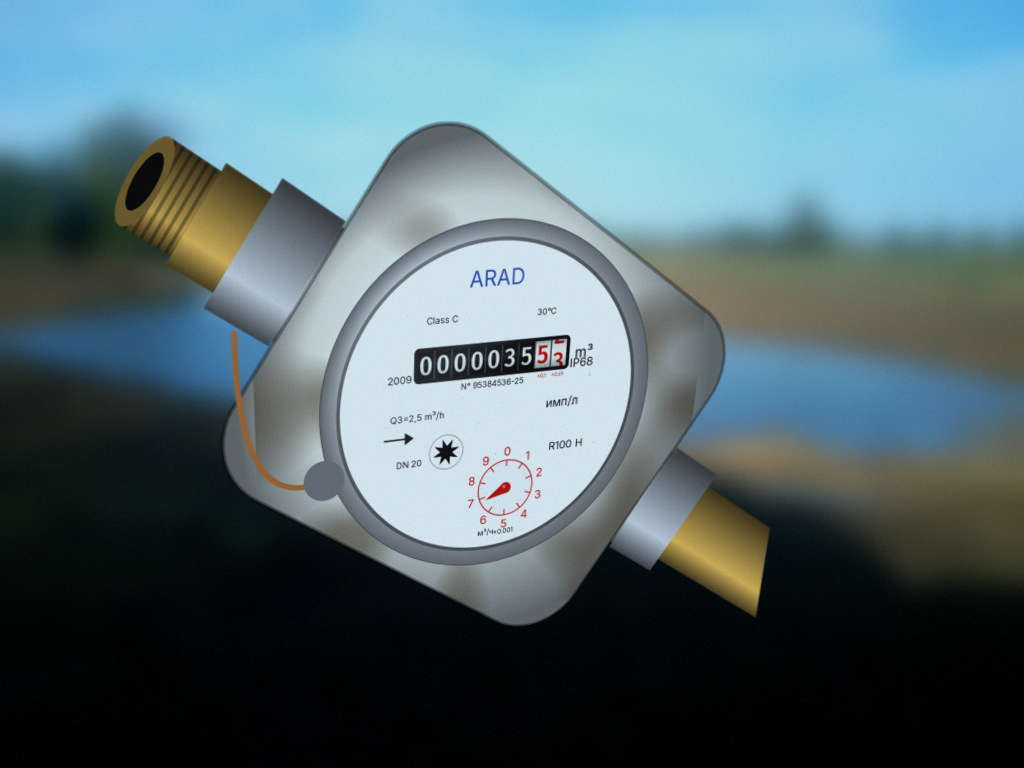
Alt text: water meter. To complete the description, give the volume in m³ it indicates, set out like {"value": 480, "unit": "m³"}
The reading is {"value": 35.526, "unit": "m³"}
